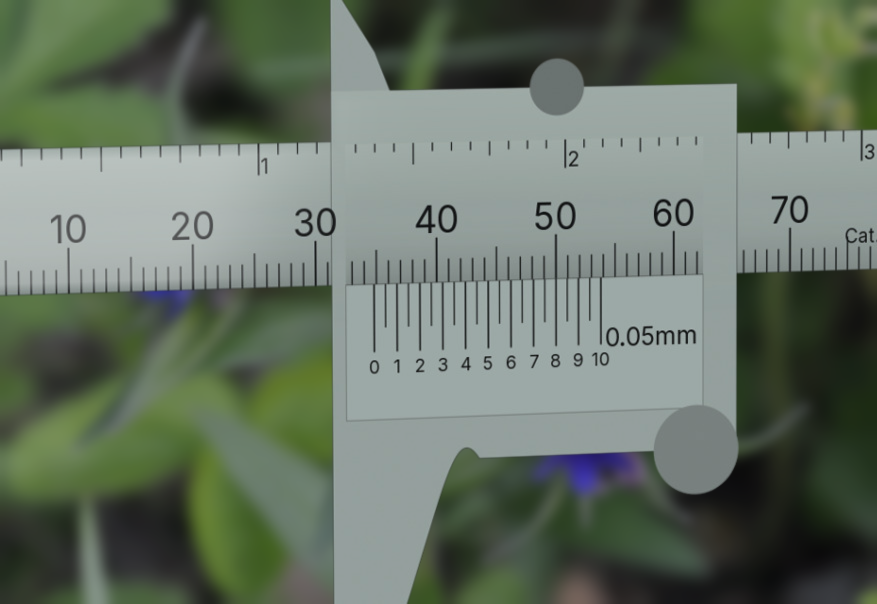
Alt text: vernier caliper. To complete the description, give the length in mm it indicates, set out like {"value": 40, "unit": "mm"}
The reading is {"value": 34.8, "unit": "mm"}
